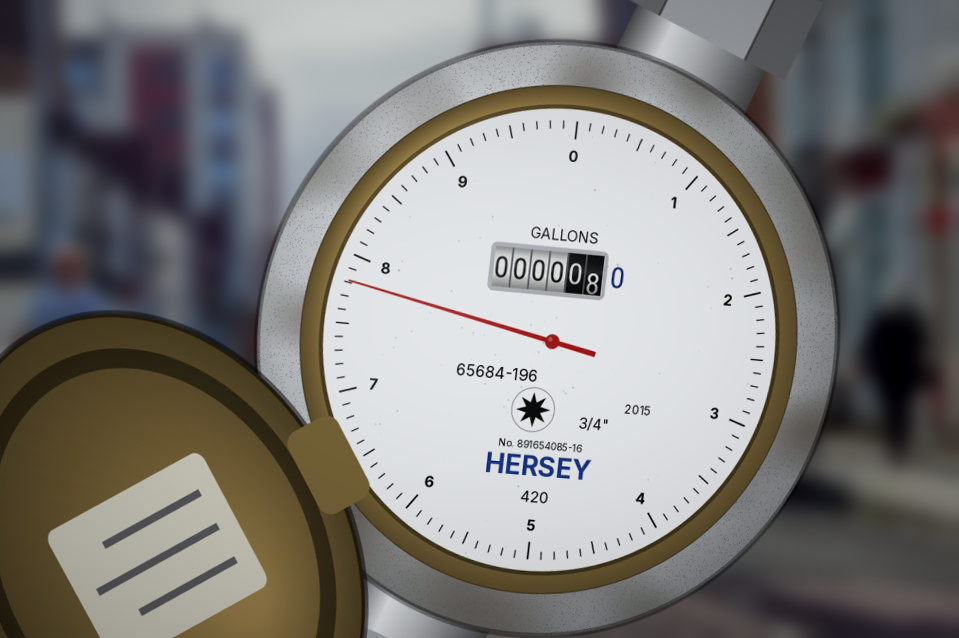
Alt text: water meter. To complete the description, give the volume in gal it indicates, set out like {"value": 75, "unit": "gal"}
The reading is {"value": 77.8, "unit": "gal"}
